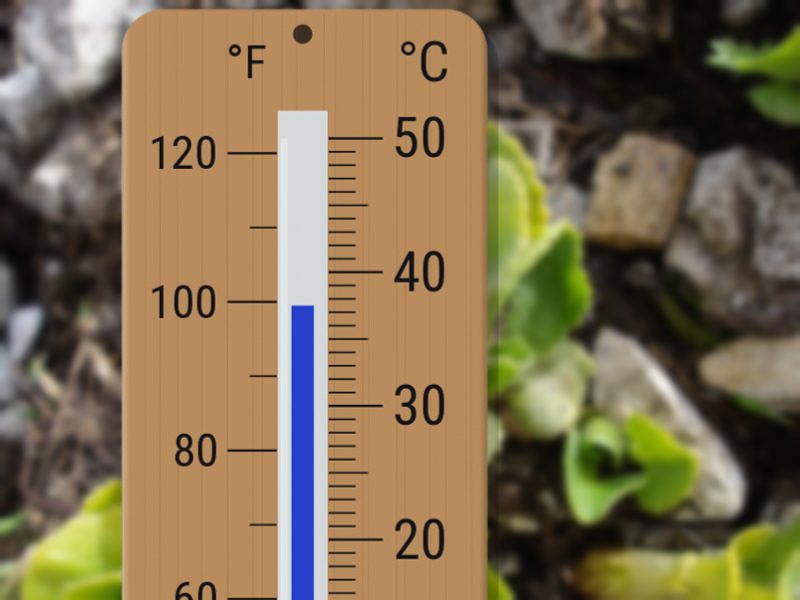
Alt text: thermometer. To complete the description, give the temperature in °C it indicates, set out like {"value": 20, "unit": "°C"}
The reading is {"value": 37.5, "unit": "°C"}
